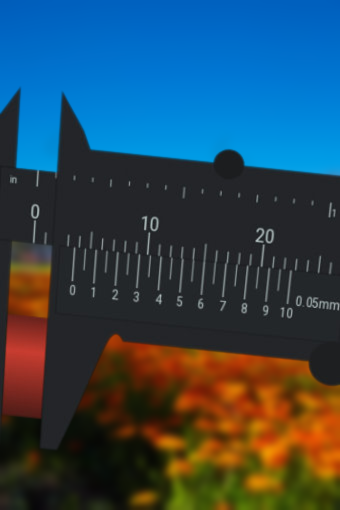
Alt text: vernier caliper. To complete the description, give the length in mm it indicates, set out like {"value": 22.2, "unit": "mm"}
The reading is {"value": 3.6, "unit": "mm"}
